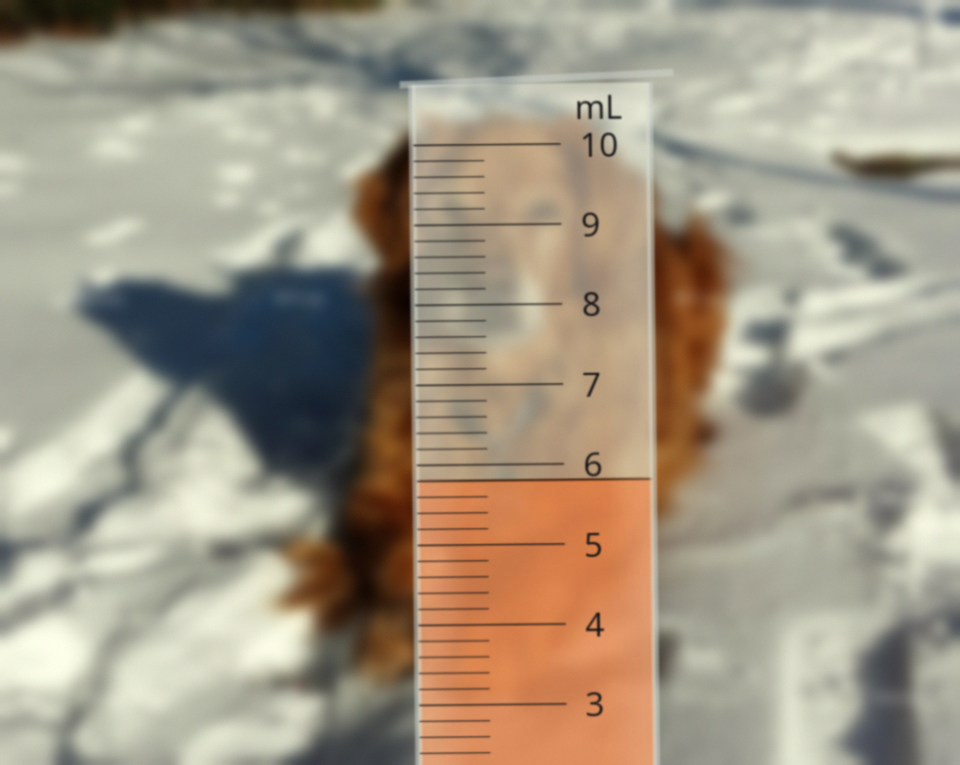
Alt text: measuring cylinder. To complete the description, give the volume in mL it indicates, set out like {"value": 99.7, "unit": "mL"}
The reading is {"value": 5.8, "unit": "mL"}
